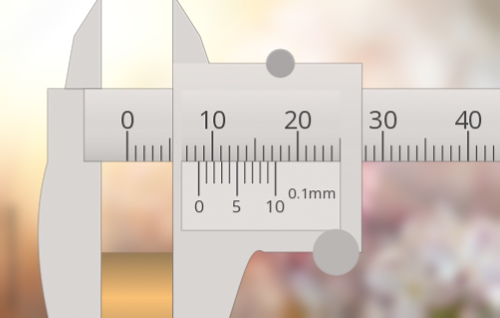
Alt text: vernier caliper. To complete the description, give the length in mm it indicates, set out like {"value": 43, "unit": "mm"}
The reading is {"value": 8.4, "unit": "mm"}
